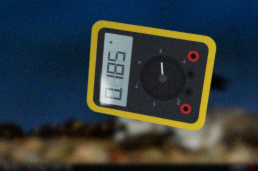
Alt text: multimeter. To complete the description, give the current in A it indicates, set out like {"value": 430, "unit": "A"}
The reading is {"value": 0.185, "unit": "A"}
